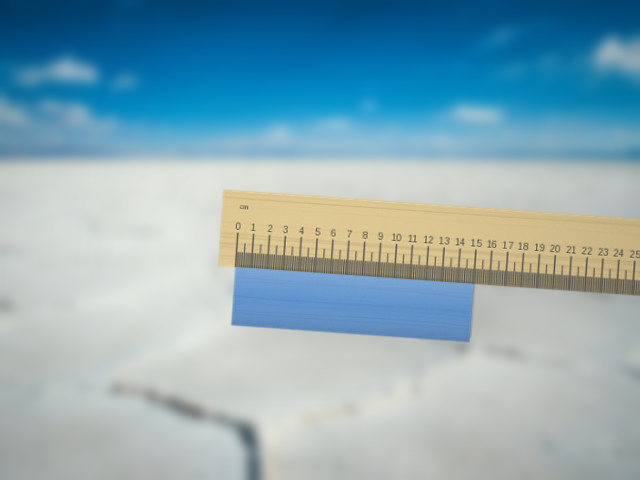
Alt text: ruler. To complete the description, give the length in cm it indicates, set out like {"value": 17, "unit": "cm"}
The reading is {"value": 15, "unit": "cm"}
